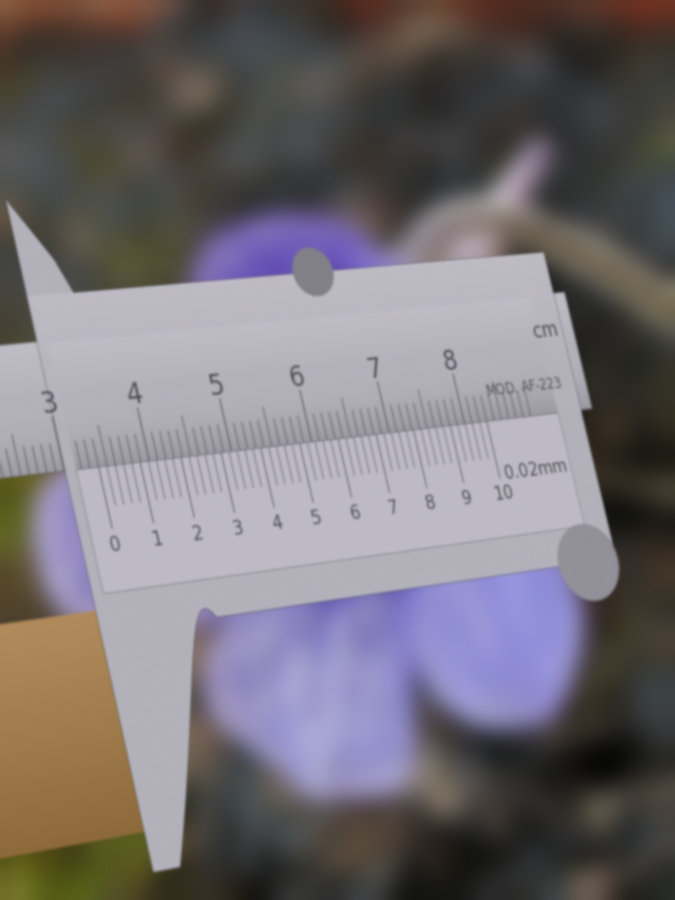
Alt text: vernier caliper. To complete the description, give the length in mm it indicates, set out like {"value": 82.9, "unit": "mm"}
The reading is {"value": 34.0, "unit": "mm"}
